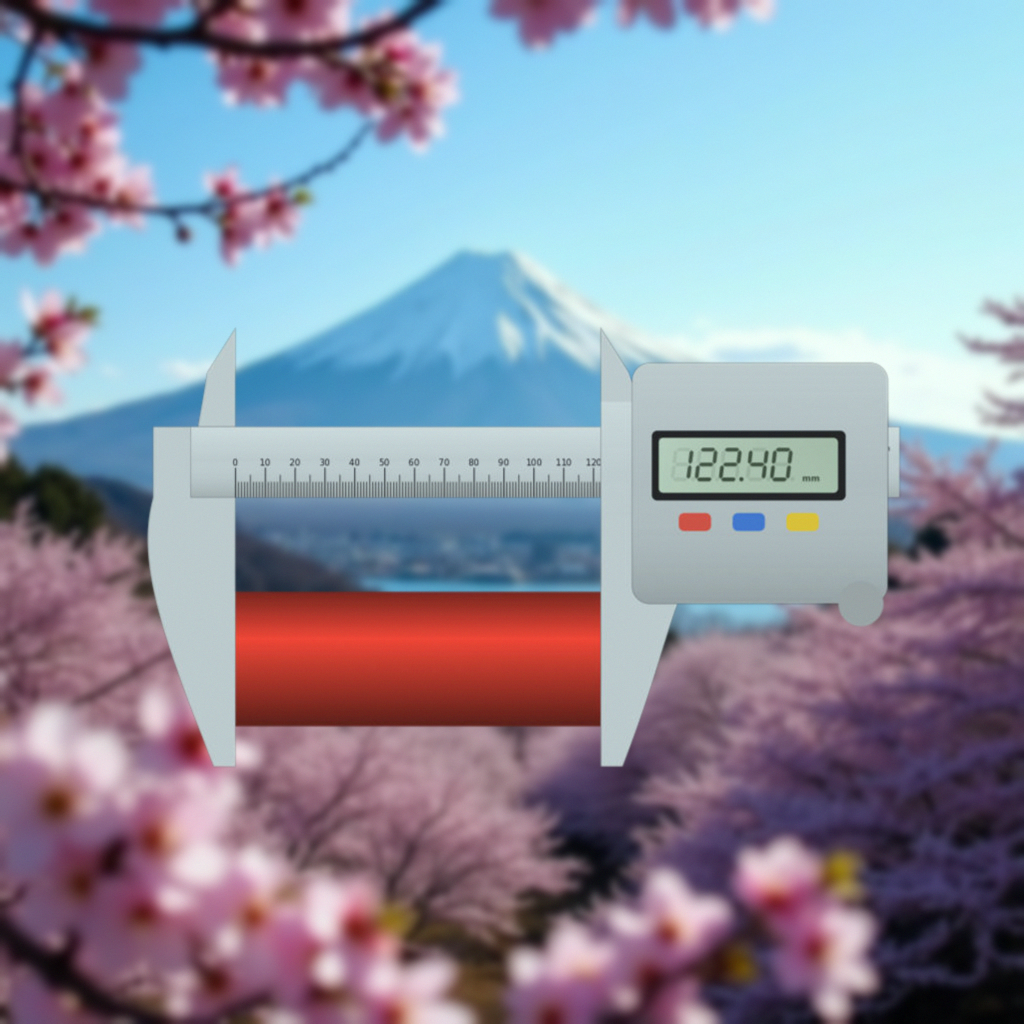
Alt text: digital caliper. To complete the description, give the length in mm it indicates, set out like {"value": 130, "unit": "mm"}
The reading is {"value": 122.40, "unit": "mm"}
